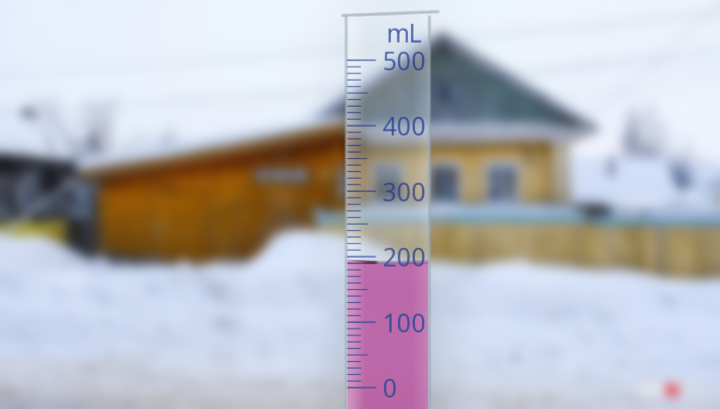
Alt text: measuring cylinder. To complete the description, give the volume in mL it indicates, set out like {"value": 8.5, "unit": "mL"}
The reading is {"value": 190, "unit": "mL"}
